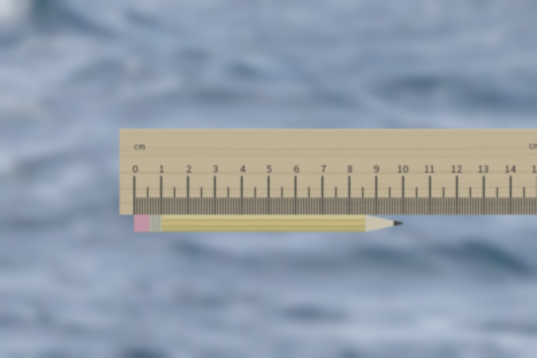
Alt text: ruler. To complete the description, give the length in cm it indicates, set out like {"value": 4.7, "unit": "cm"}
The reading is {"value": 10, "unit": "cm"}
